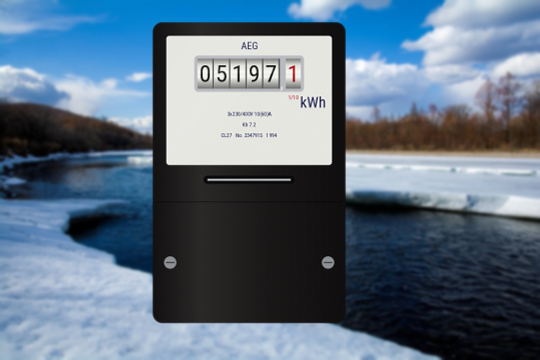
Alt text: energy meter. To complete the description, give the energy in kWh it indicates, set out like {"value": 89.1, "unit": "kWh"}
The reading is {"value": 5197.1, "unit": "kWh"}
